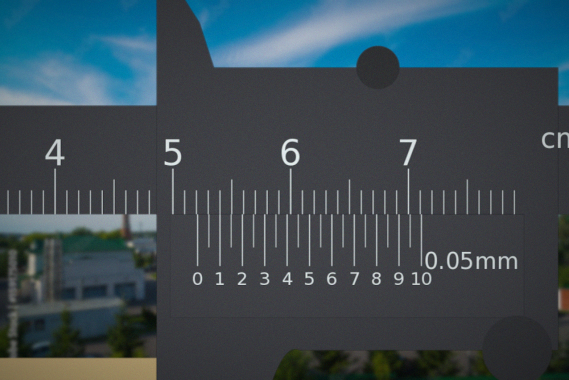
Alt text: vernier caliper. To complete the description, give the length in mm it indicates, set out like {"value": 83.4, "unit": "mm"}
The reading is {"value": 52.1, "unit": "mm"}
